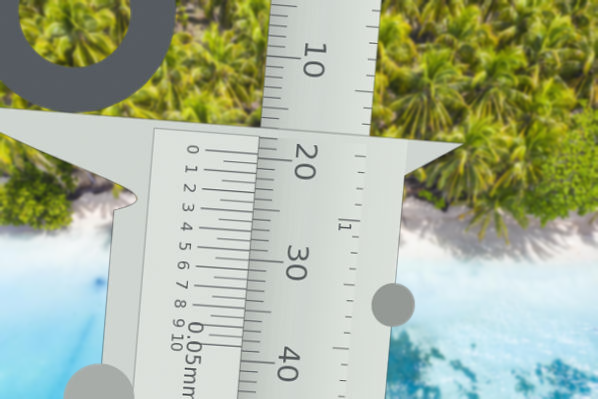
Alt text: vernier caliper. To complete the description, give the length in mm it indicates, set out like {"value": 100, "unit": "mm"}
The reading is {"value": 19.6, "unit": "mm"}
